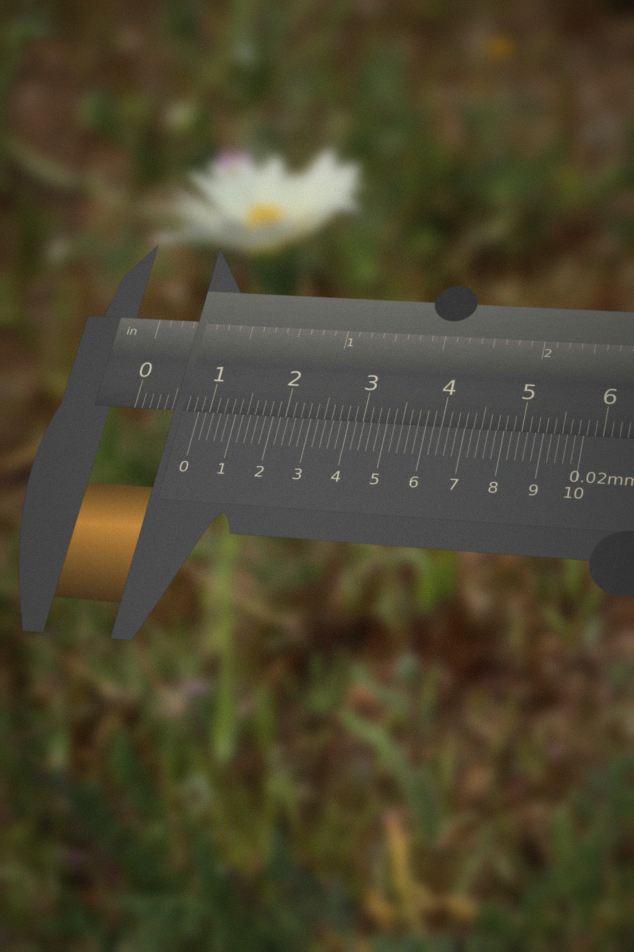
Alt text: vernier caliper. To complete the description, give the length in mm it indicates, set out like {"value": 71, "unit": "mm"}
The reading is {"value": 8.6, "unit": "mm"}
